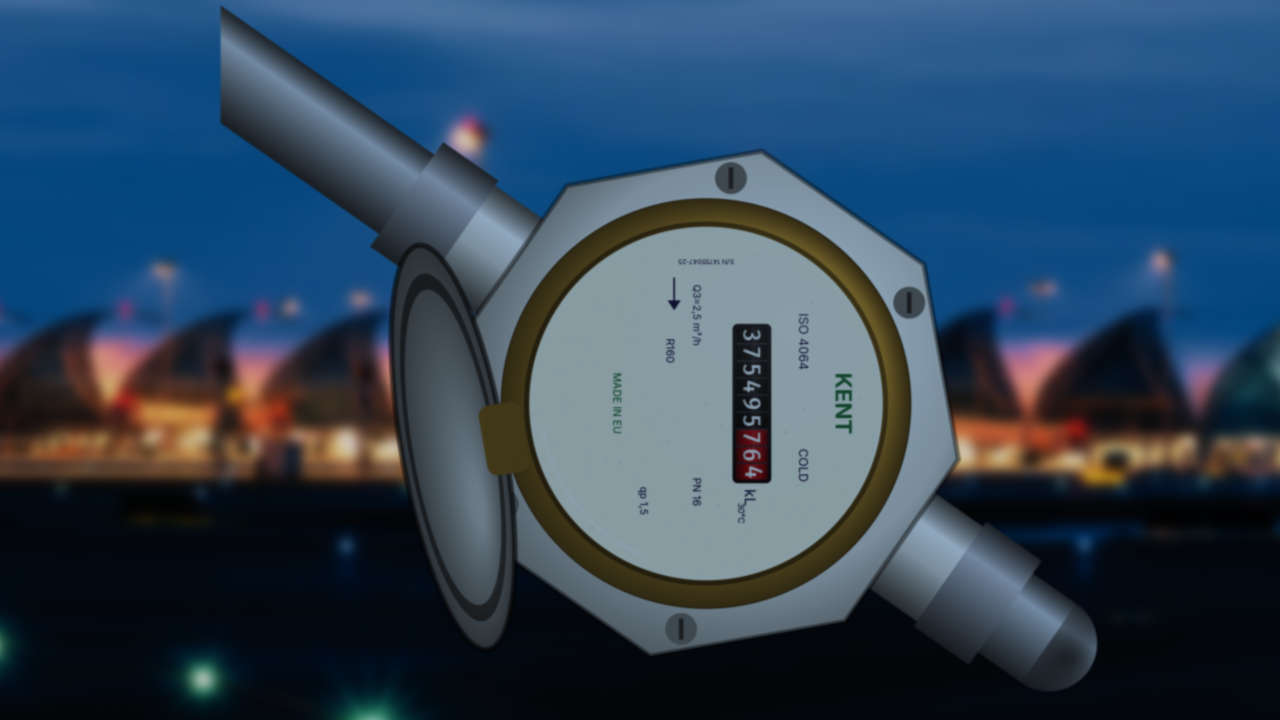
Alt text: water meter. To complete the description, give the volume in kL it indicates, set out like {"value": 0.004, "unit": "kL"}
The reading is {"value": 375495.764, "unit": "kL"}
